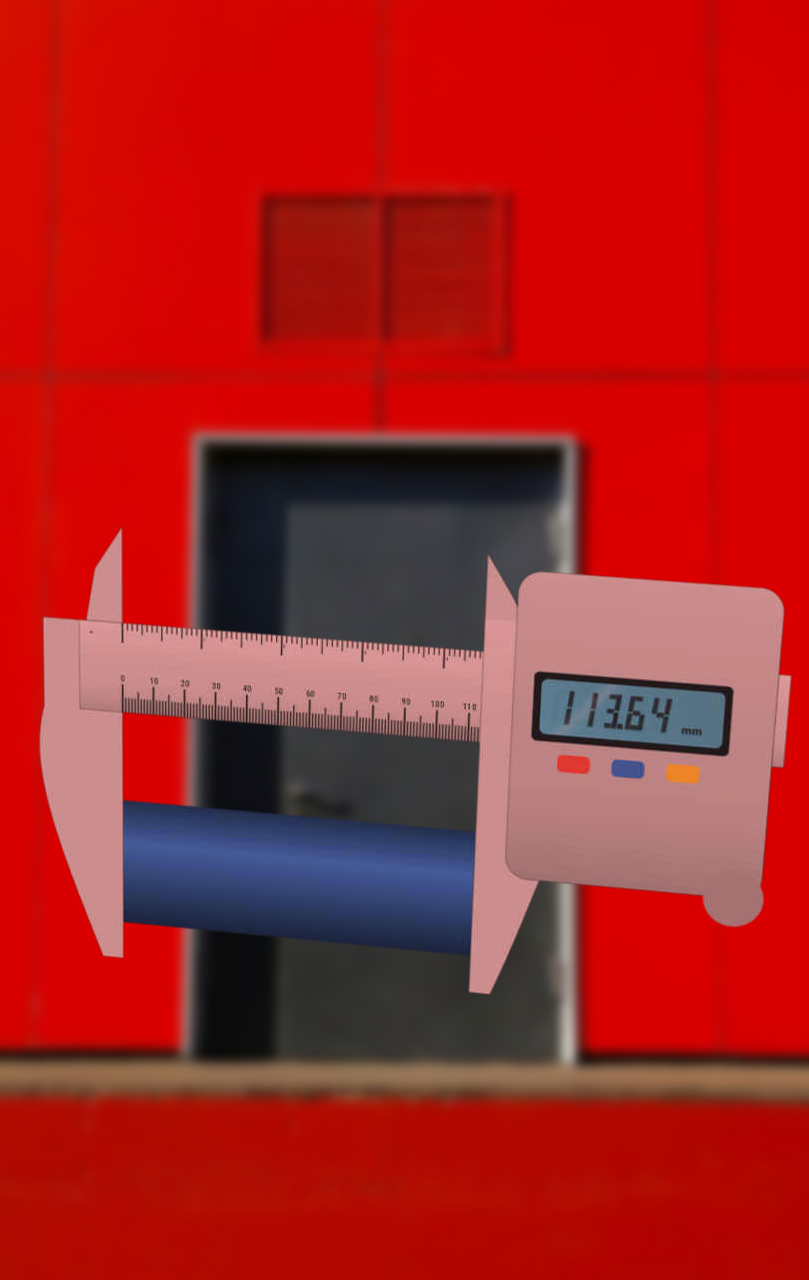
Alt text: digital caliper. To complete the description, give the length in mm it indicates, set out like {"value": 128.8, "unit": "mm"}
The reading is {"value": 113.64, "unit": "mm"}
